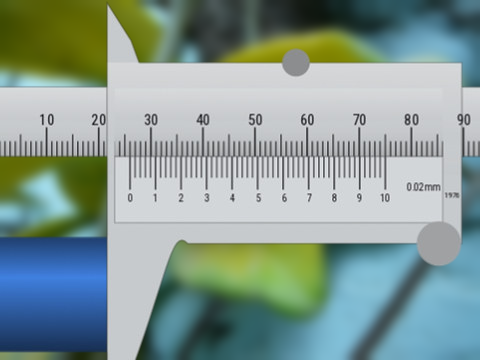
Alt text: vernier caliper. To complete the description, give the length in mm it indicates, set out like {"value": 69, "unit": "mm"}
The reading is {"value": 26.0, "unit": "mm"}
